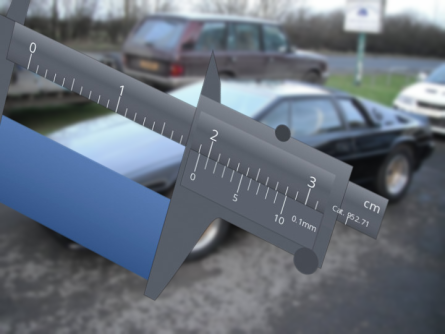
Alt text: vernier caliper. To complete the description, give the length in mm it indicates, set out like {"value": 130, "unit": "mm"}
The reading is {"value": 19.1, "unit": "mm"}
